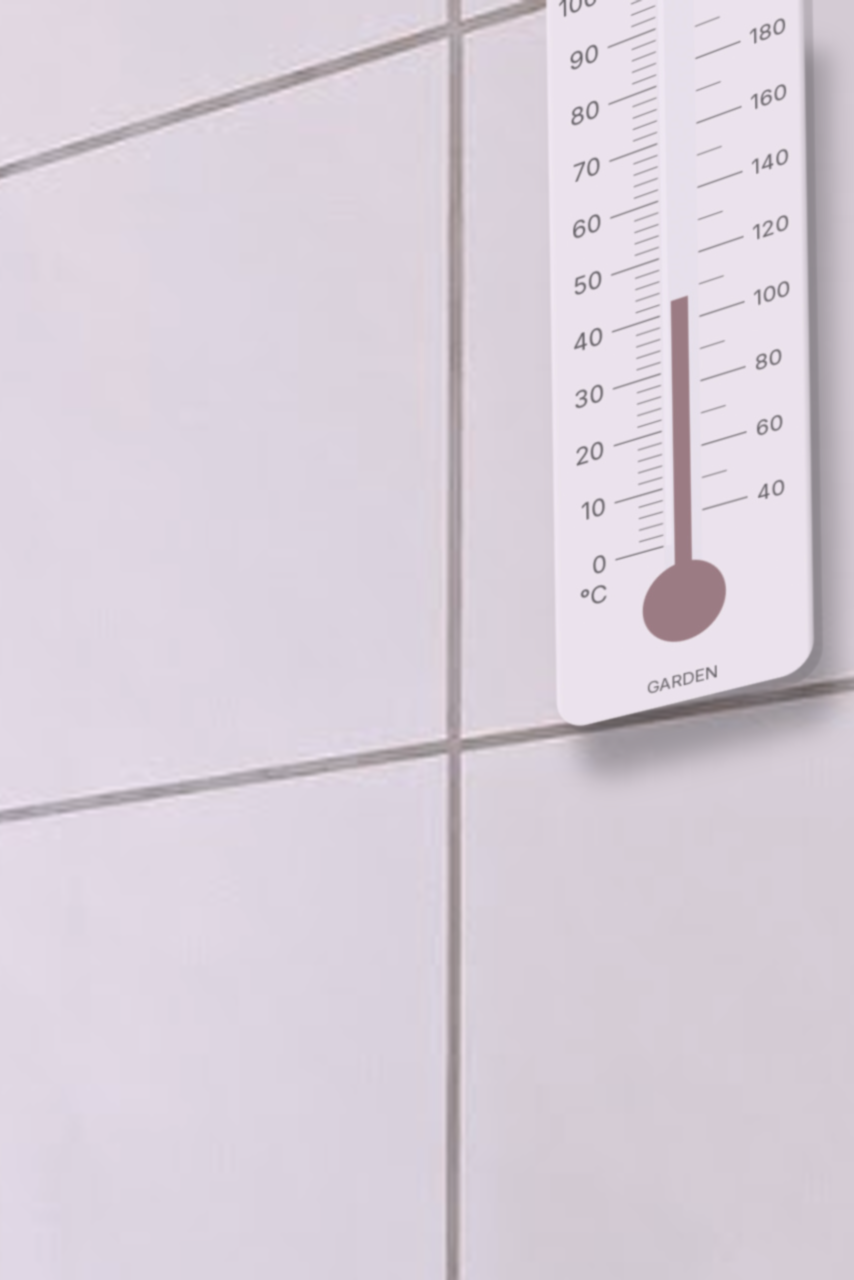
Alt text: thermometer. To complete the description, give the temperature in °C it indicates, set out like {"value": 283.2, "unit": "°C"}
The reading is {"value": 42, "unit": "°C"}
